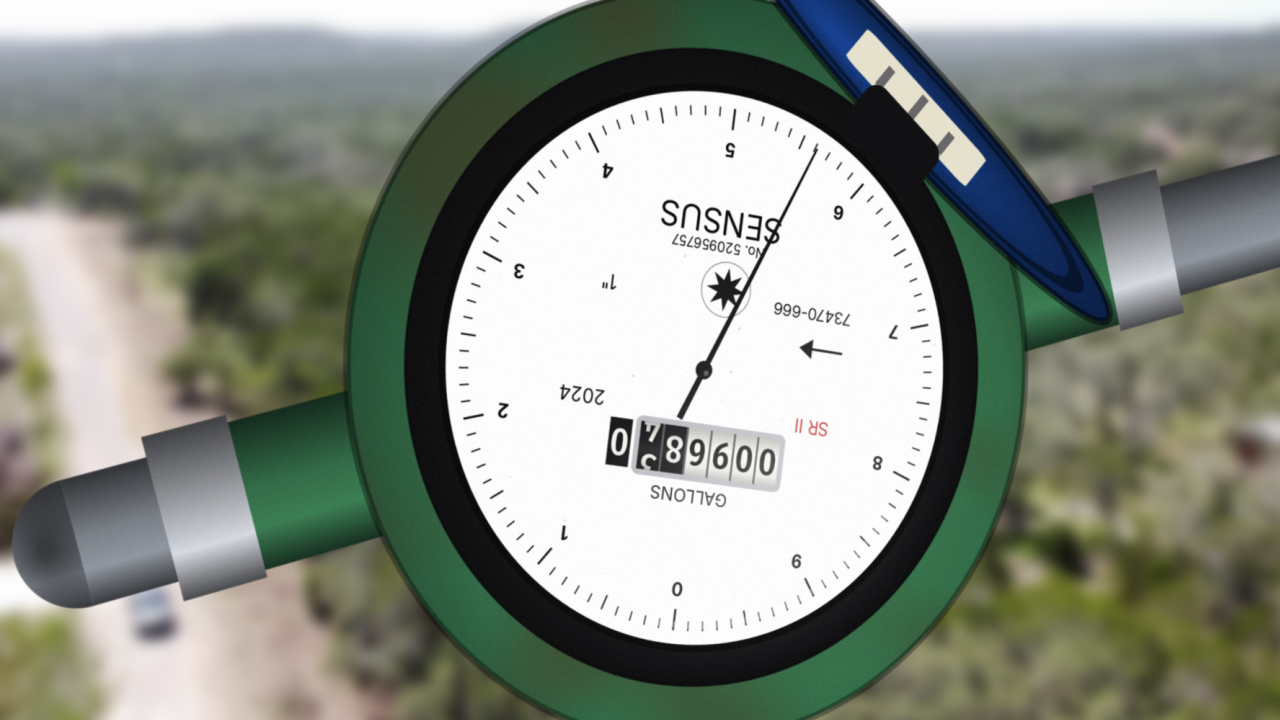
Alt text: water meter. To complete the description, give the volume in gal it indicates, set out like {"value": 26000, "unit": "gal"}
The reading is {"value": 96835.6, "unit": "gal"}
